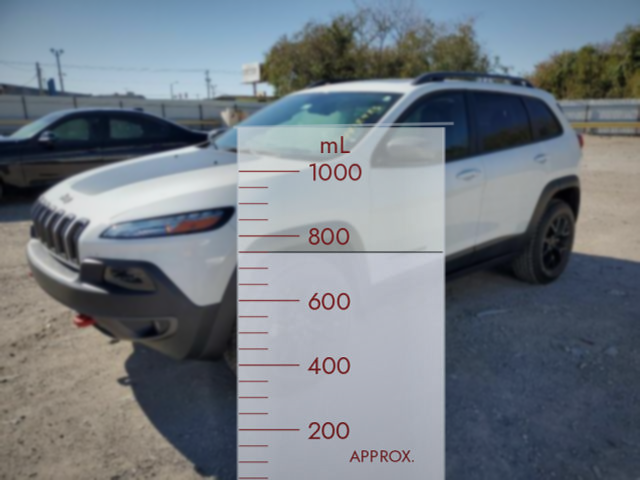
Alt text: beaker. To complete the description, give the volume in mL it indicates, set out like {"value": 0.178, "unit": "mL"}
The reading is {"value": 750, "unit": "mL"}
